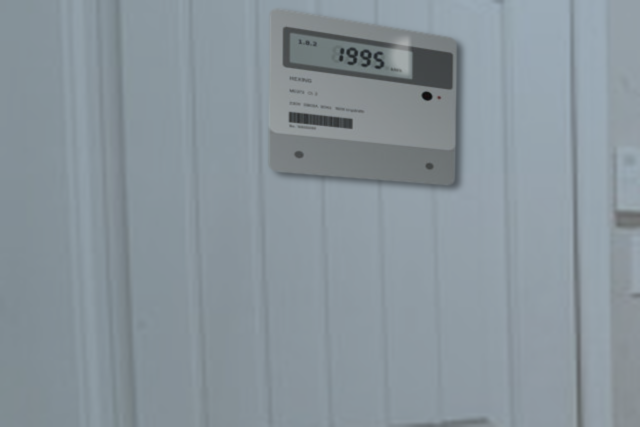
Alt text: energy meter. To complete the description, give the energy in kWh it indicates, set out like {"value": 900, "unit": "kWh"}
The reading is {"value": 1995, "unit": "kWh"}
